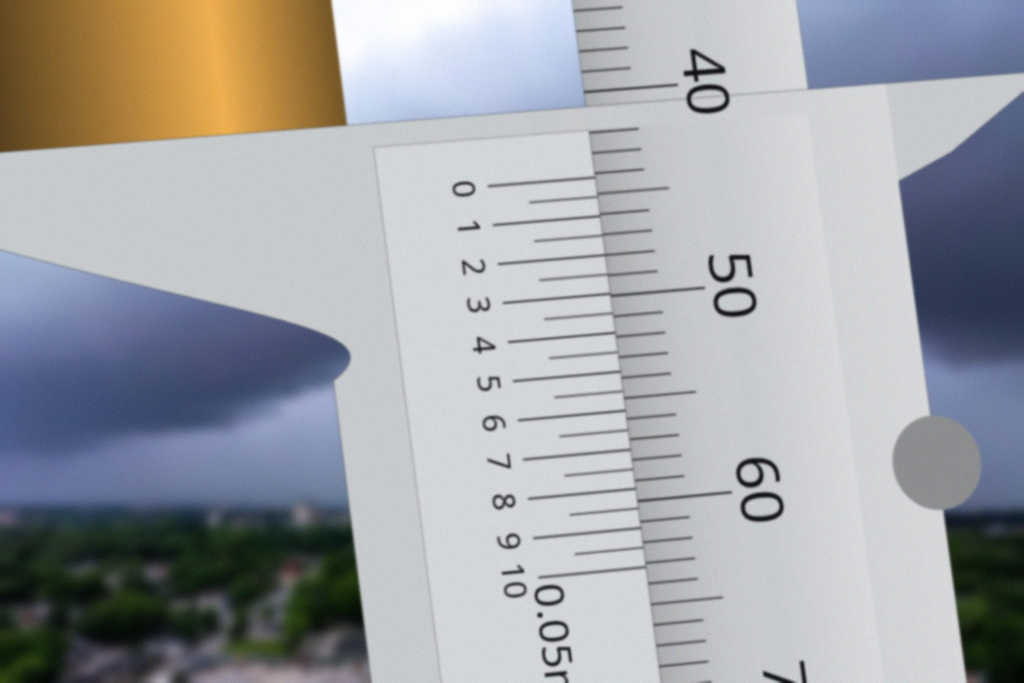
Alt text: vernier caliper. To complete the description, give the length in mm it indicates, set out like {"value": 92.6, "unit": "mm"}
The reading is {"value": 44.2, "unit": "mm"}
